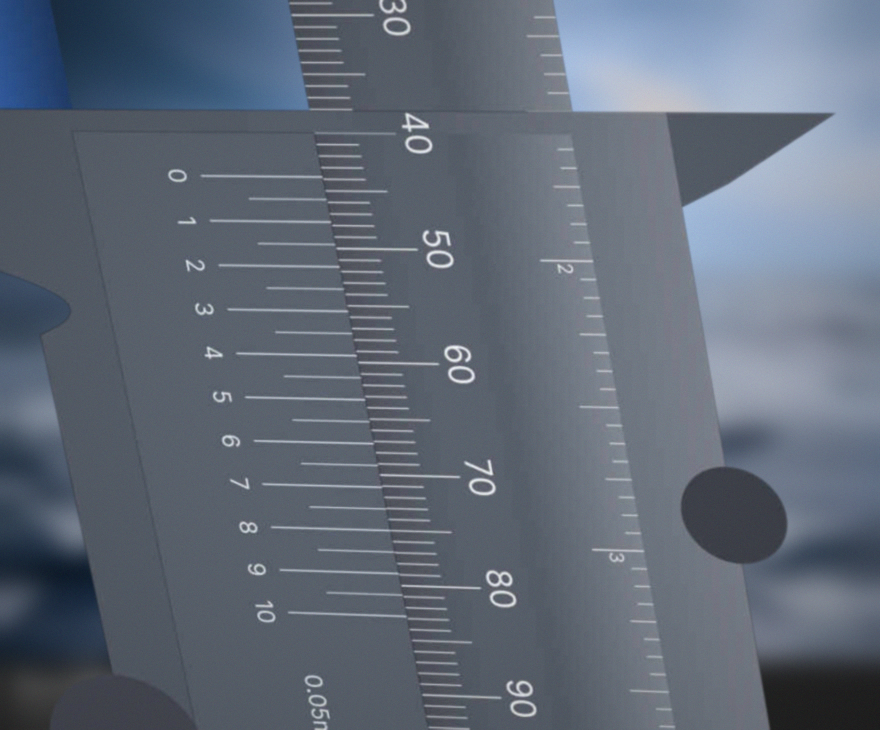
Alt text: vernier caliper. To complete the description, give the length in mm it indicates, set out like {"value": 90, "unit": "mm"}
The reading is {"value": 43.8, "unit": "mm"}
